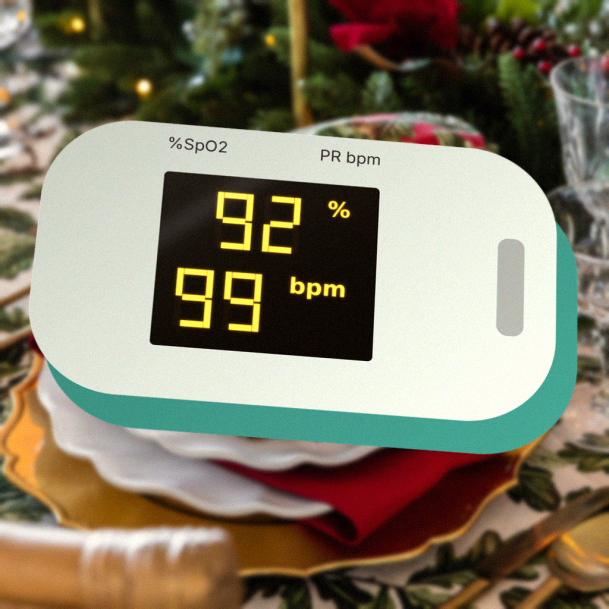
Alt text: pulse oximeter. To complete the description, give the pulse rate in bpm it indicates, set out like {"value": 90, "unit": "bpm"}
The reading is {"value": 99, "unit": "bpm"}
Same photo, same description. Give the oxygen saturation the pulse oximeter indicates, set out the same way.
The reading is {"value": 92, "unit": "%"}
